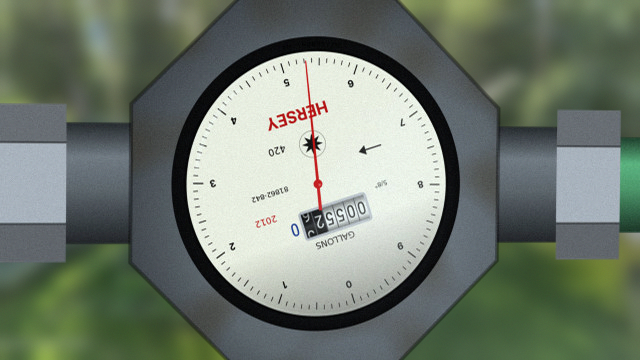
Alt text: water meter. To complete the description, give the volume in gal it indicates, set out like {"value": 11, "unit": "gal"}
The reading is {"value": 55255.3, "unit": "gal"}
